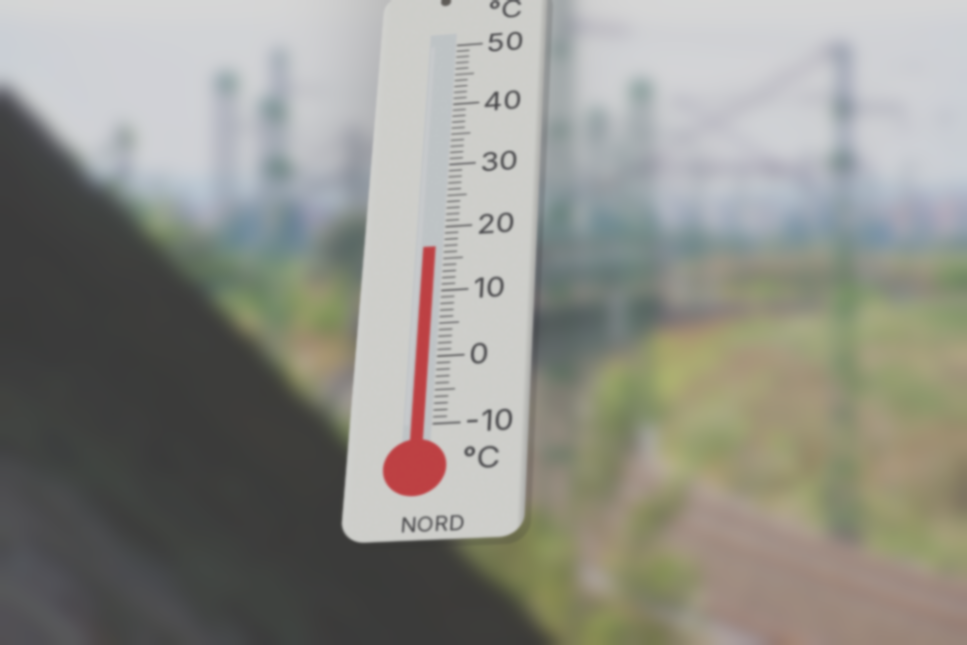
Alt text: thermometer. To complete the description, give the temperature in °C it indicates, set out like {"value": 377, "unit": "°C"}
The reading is {"value": 17, "unit": "°C"}
